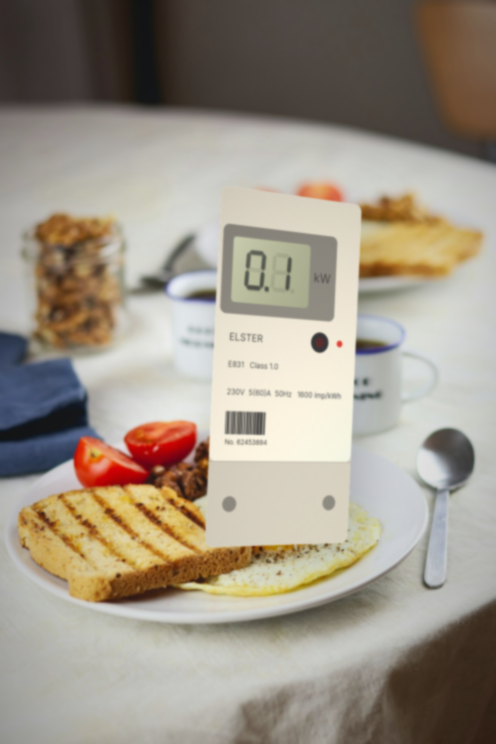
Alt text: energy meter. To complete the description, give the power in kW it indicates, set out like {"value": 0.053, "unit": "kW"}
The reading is {"value": 0.1, "unit": "kW"}
